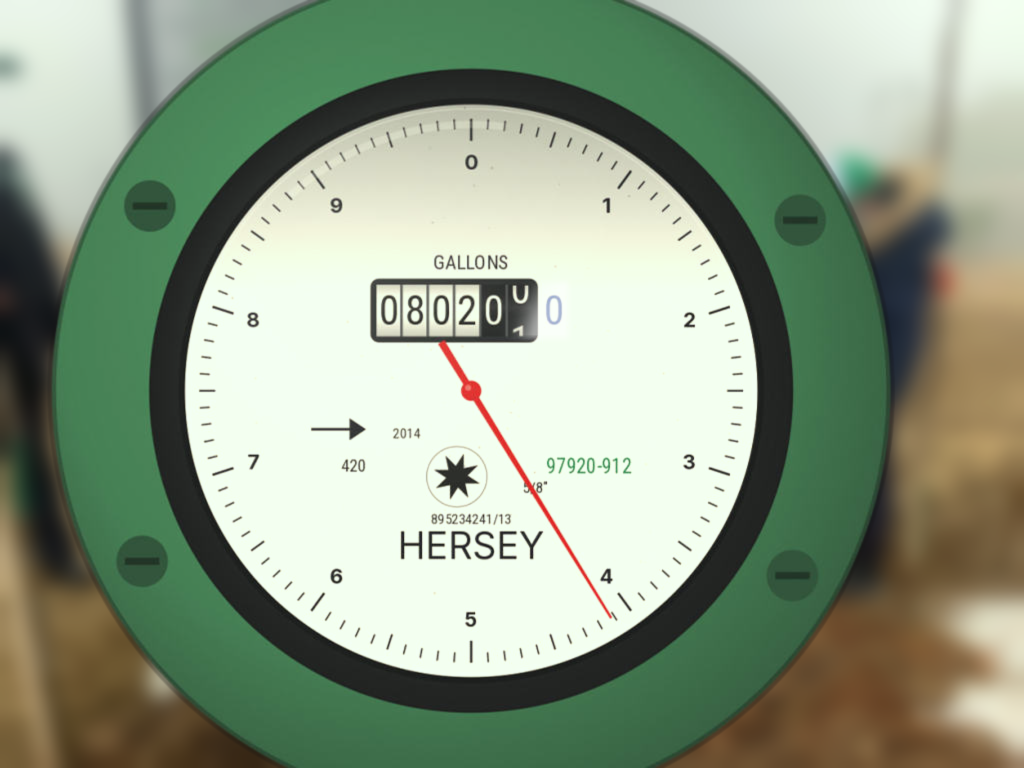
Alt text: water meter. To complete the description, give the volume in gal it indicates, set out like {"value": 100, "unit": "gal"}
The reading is {"value": 802004.1, "unit": "gal"}
